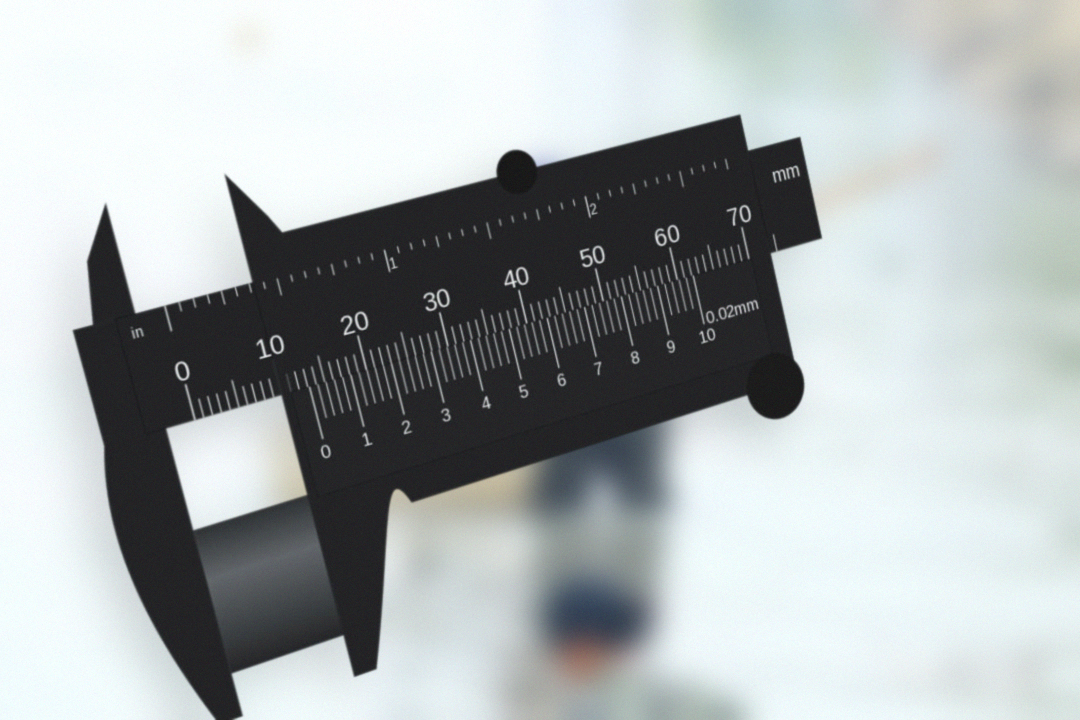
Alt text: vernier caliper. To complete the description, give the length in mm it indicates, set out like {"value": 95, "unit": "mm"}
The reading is {"value": 13.2, "unit": "mm"}
